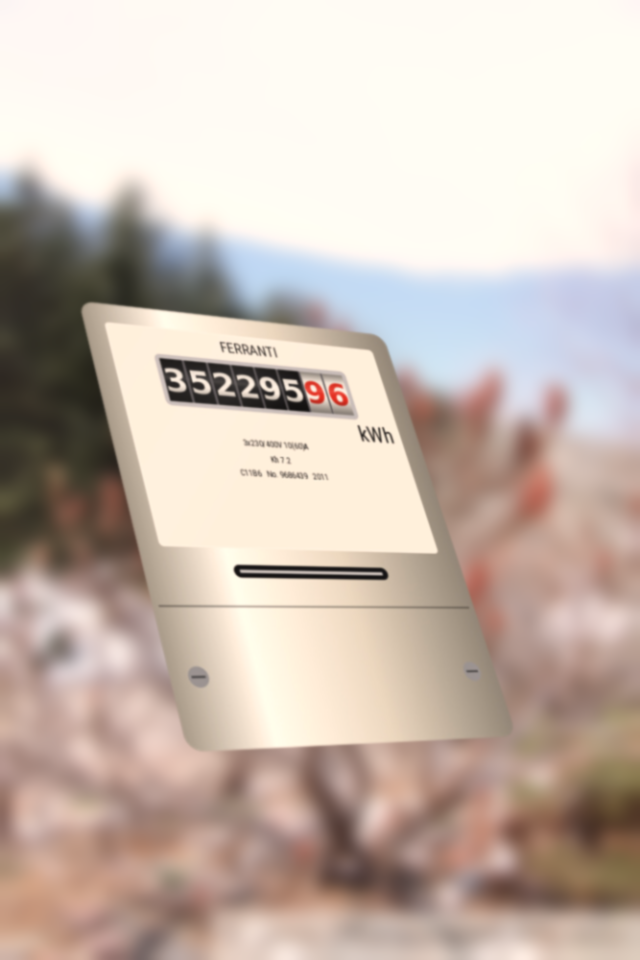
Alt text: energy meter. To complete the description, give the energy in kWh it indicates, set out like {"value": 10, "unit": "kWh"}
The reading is {"value": 352295.96, "unit": "kWh"}
